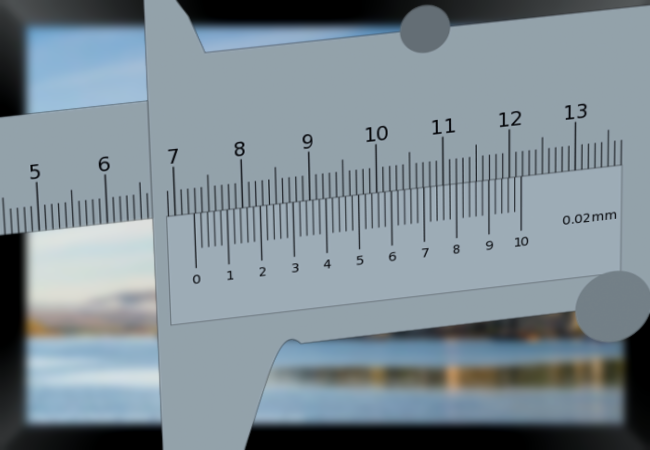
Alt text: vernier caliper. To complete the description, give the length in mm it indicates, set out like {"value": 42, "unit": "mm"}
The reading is {"value": 72.8, "unit": "mm"}
